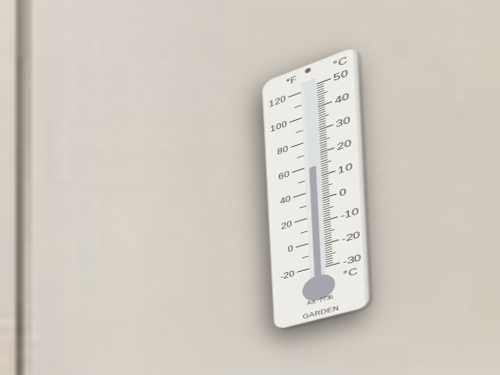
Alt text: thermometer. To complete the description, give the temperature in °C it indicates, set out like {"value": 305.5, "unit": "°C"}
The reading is {"value": 15, "unit": "°C"}
